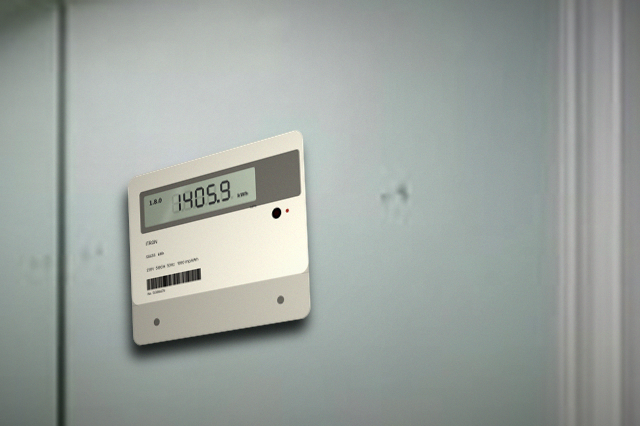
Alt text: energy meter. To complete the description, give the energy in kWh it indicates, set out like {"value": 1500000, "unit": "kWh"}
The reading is {"value": 1405.9, "unit": "kWh"}
